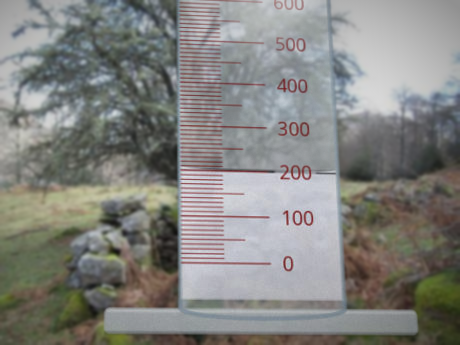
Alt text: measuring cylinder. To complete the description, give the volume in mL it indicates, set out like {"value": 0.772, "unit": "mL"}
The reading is {"value": 200, "unit": "mL"}
